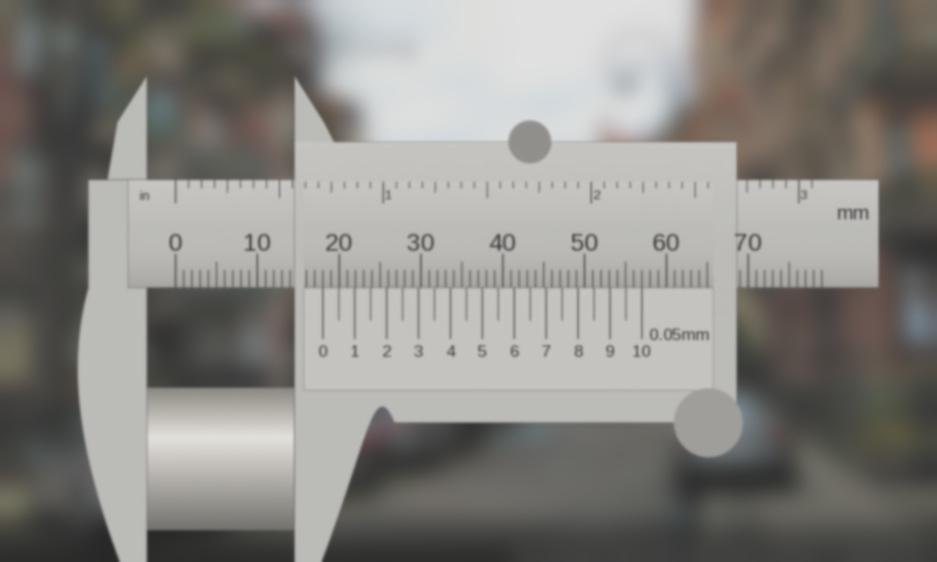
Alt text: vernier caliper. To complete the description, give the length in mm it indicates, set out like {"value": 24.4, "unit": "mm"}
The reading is {"value": 18.0, "unit": "mm"}
